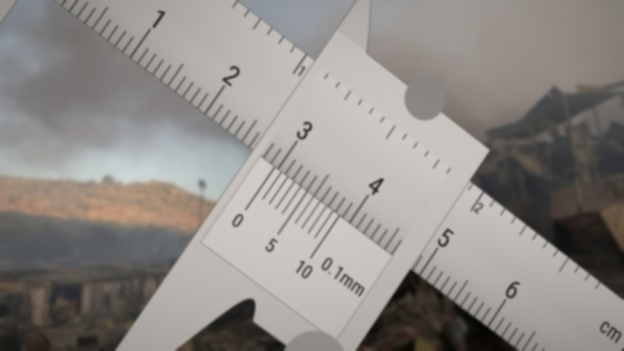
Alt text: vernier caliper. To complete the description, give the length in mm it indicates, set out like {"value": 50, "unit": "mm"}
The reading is {"value": 29.6, "unit": "mm"}
